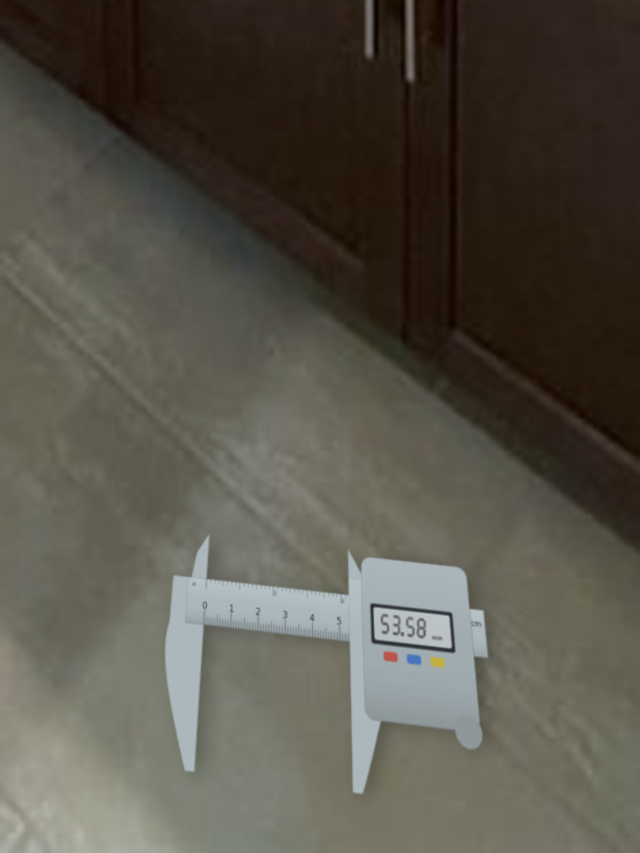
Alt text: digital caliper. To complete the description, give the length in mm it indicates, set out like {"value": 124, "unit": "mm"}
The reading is {"value": 53.58, "unit": "mm"}
